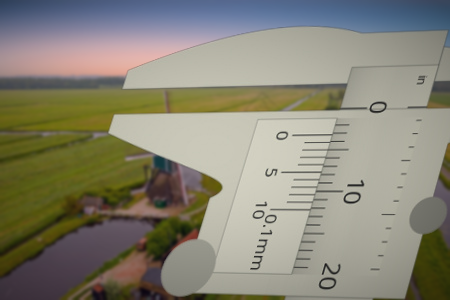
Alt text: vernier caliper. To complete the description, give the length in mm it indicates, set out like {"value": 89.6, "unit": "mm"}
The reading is {"value": 3.2, "unit": "mm"}
